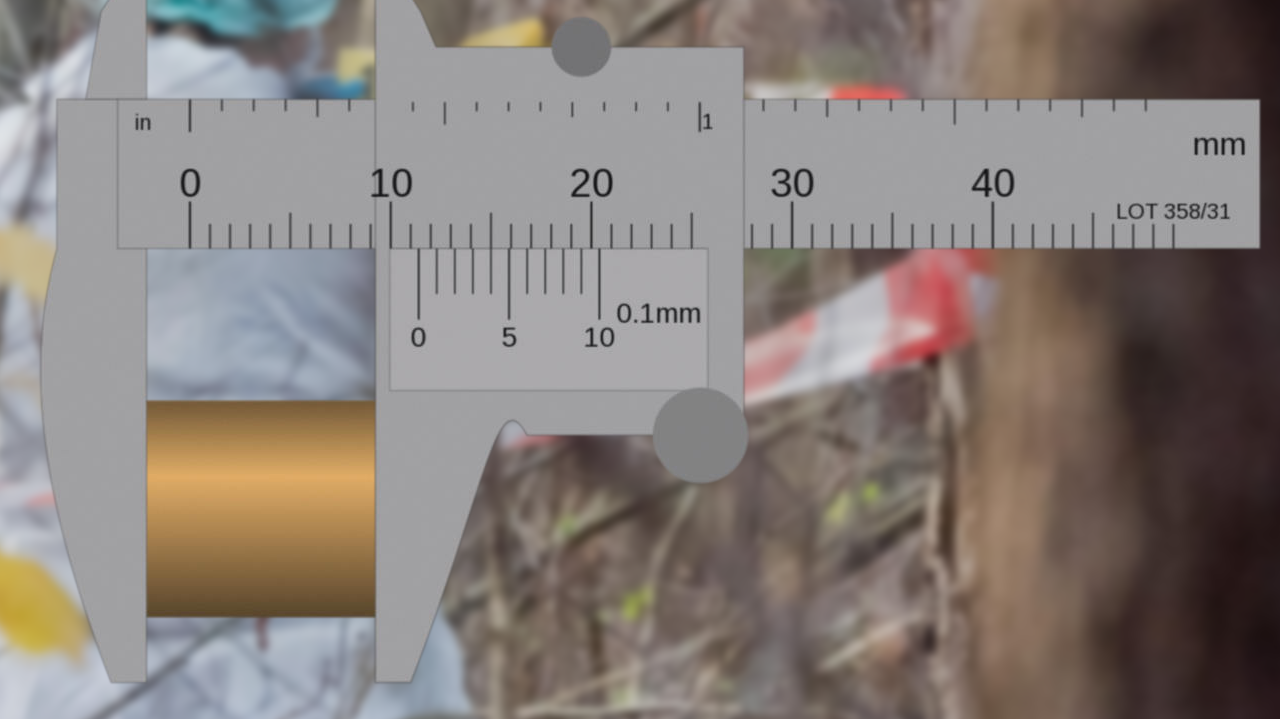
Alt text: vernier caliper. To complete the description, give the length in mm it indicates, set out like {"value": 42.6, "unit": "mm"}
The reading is {"value": 11.4, "unit": "mm"}
